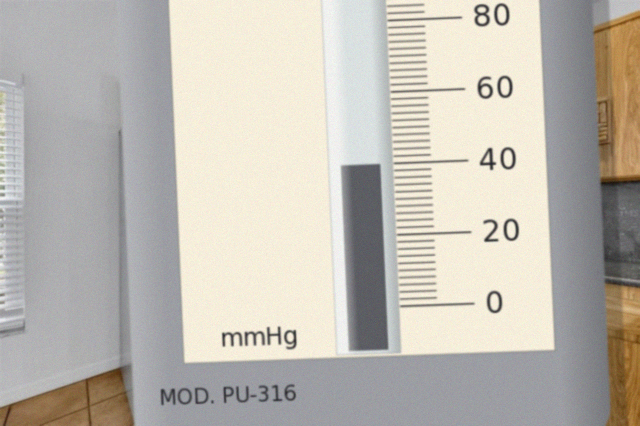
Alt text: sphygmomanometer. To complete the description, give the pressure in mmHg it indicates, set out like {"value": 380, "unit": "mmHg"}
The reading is {"value": 40, "unit": "mmHg"}
